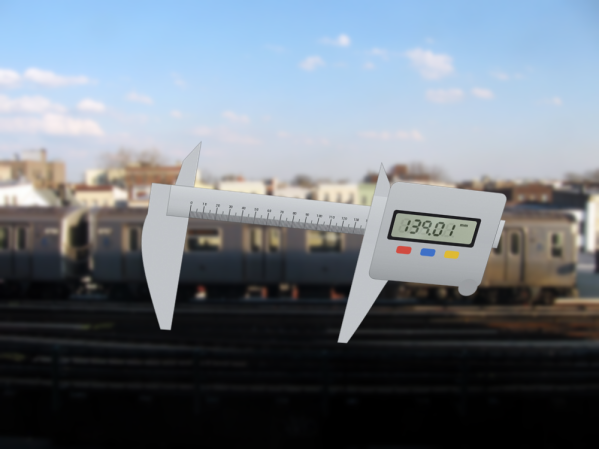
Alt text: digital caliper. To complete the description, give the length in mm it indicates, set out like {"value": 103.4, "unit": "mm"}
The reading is {"value": 139.01, "unit": "mm"}
